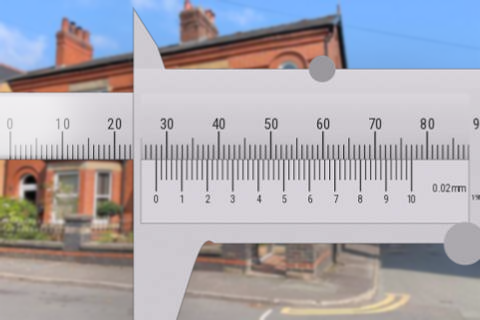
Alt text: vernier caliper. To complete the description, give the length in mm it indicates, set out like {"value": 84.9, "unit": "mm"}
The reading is {"value": 28.0, "unit": "mm"}
